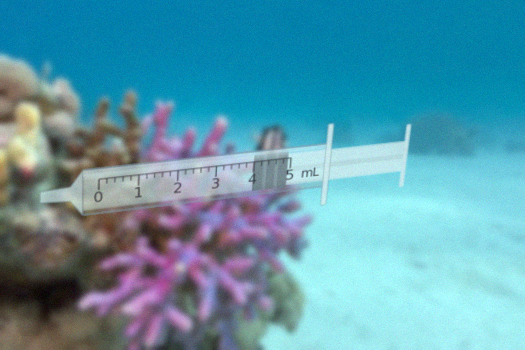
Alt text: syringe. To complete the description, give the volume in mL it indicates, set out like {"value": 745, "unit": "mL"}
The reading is {"value": 4, "unit": "mL"}
